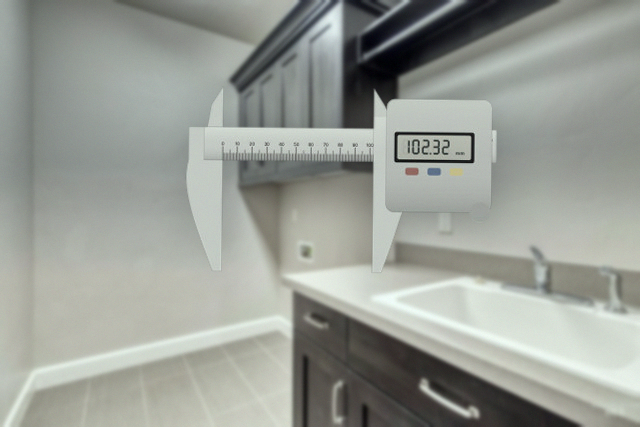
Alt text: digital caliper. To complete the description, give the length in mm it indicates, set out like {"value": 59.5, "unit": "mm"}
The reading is {"value": 102.32, "unit": "mm"}
